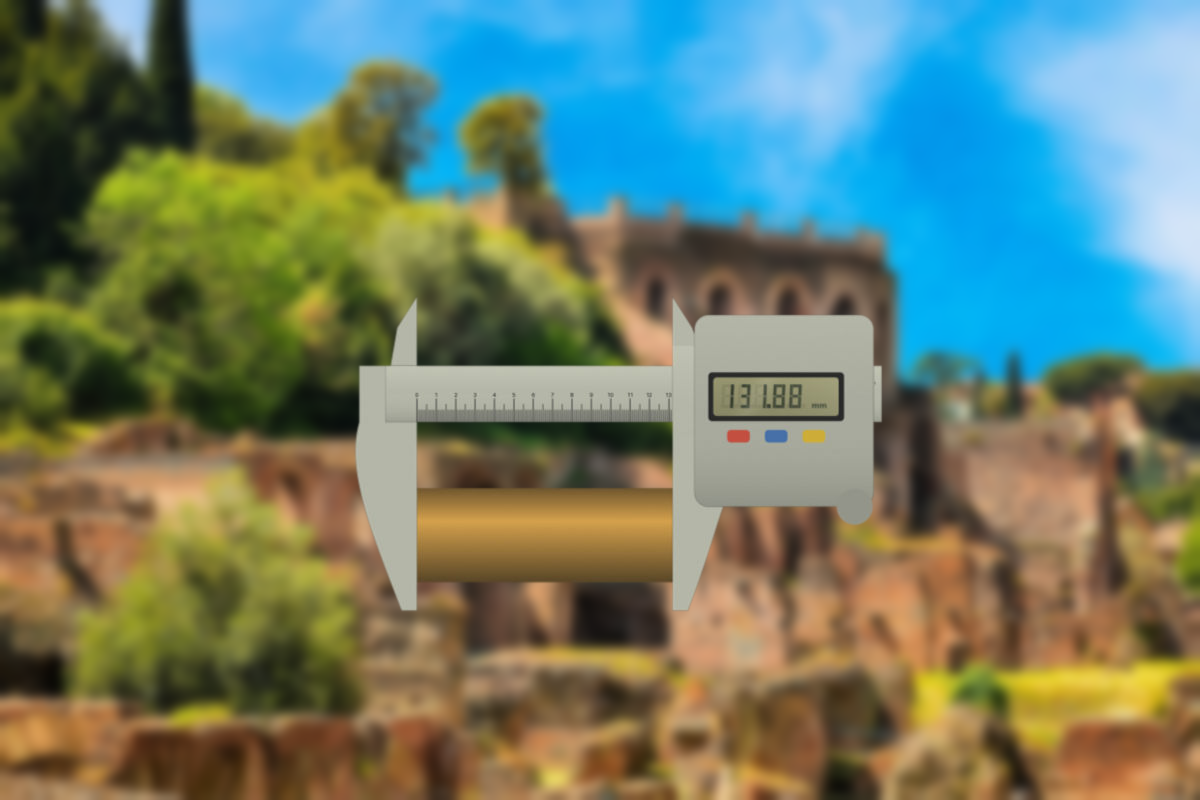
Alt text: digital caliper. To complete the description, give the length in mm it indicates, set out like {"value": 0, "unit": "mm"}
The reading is {"value": 131.88, "unit": "mm"}
